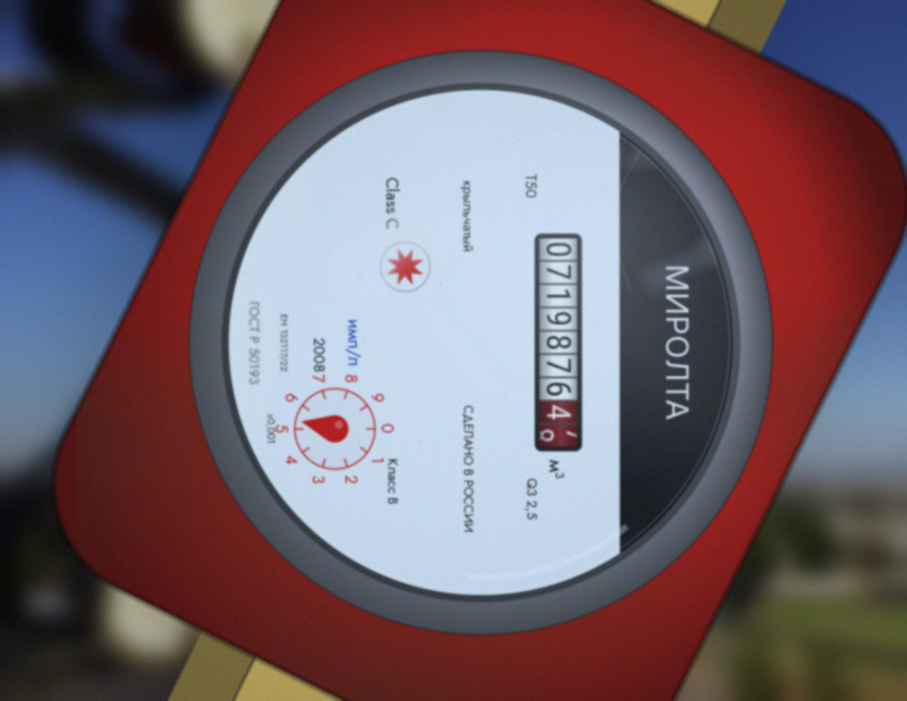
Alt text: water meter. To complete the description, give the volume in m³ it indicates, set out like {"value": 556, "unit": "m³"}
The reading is {"value": 719876.475, "unit": "m³"}
